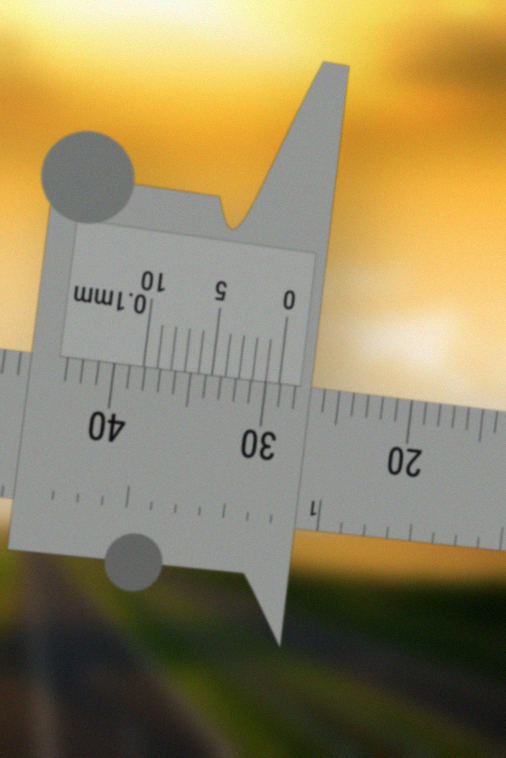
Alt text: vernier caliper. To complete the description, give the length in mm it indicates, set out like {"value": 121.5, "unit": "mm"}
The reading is {"value": 29.1, "unit": "mm"}
